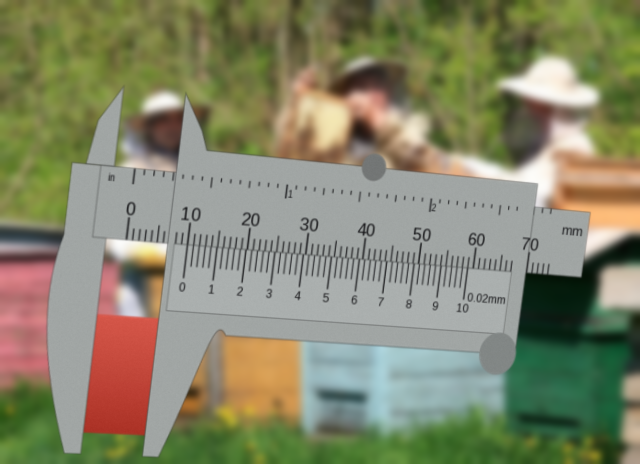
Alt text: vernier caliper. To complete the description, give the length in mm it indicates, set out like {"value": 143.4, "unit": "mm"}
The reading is {"value": 10.0, "unit": "mm"}
